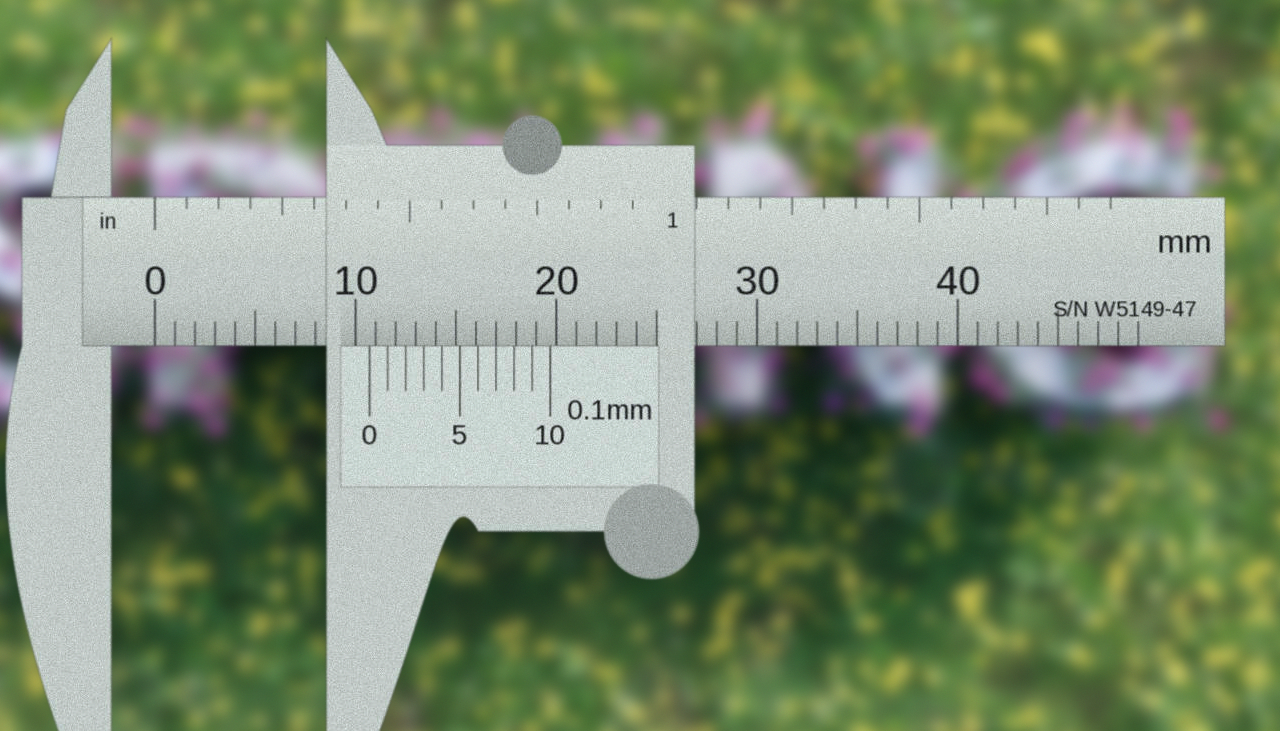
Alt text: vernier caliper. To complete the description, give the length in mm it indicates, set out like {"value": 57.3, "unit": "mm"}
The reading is {"value": 10.7, "unit": "mm"}
